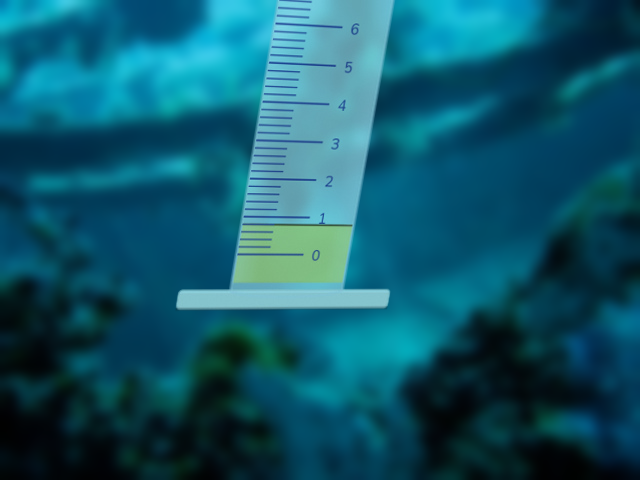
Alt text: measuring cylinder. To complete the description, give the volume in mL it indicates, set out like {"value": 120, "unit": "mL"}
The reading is {"value": 0.8, "unit": "mL"}
